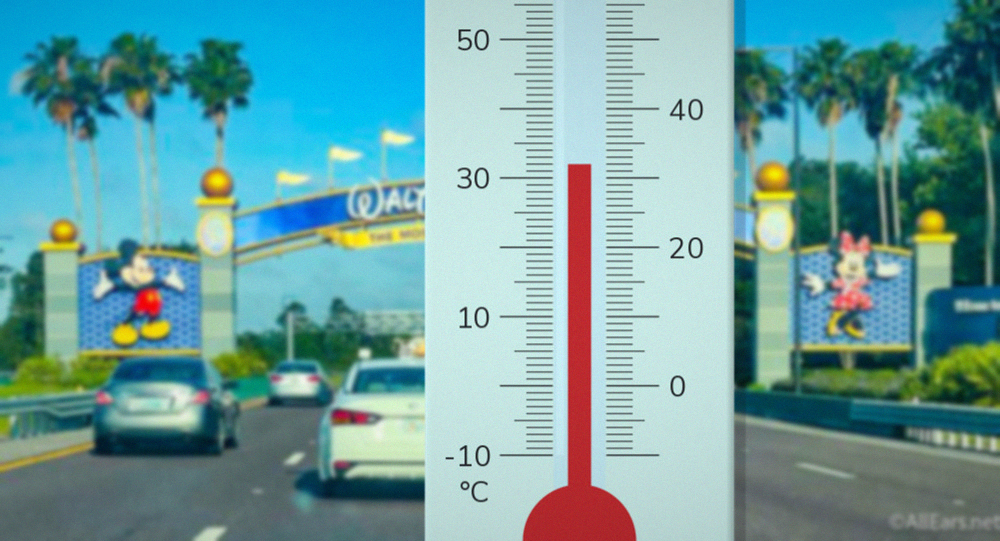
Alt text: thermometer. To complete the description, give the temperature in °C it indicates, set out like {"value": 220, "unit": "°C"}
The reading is {"value": 32, "unit": "°C"}
